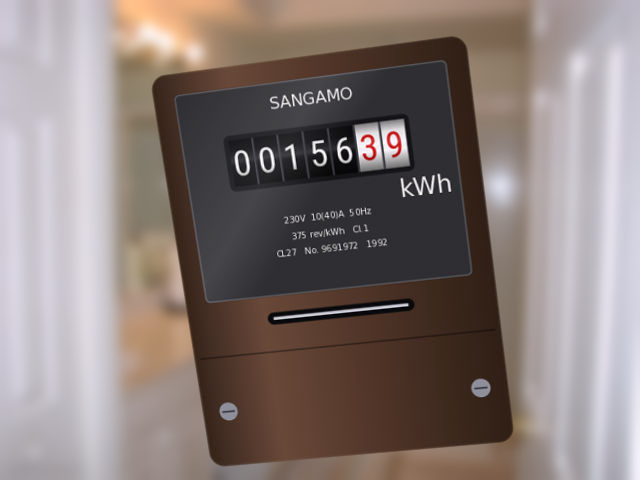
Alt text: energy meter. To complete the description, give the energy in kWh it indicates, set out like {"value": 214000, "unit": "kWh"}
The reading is {"value": 156.39, "unit": "kWh"}
